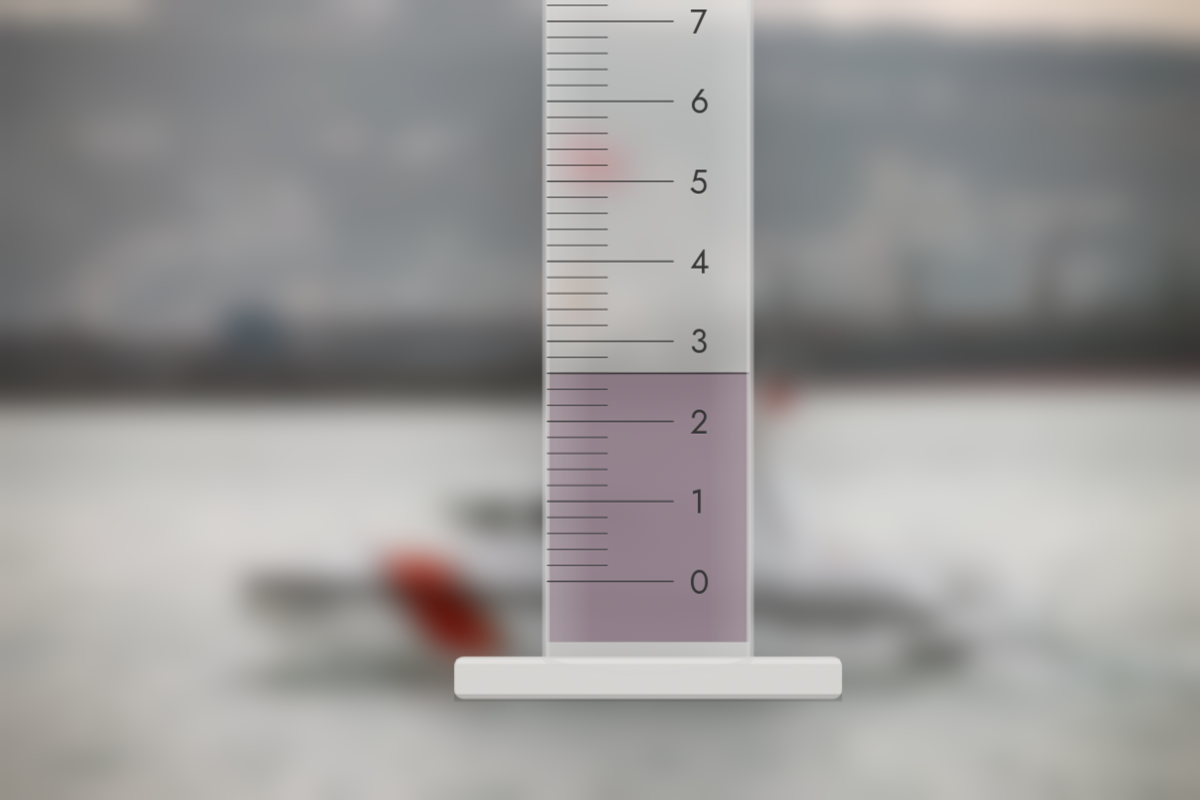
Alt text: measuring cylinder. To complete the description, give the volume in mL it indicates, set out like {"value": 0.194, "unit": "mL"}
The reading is {"value": 2.6, "unit": "mL"}
